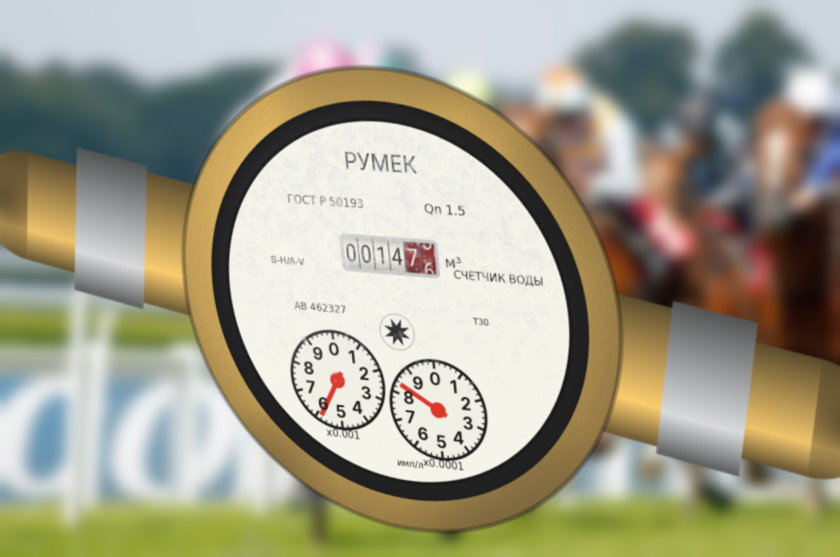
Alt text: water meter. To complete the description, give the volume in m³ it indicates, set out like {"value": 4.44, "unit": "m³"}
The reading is {"value": 14.7558, "unit": "m³"}
